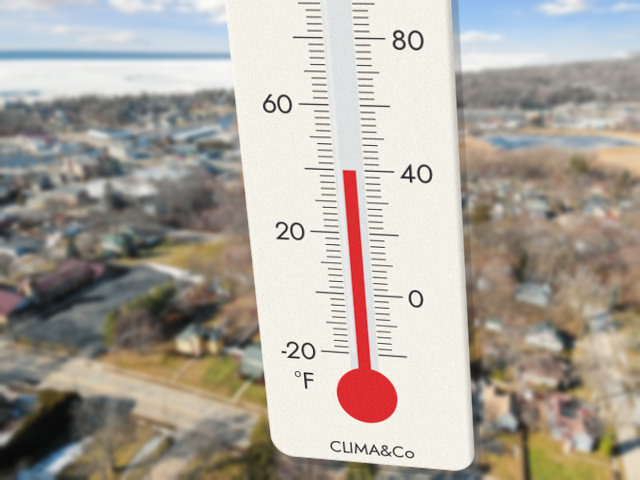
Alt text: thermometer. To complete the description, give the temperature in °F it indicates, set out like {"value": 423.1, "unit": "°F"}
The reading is {"value": 40, "unit": "°F"}
